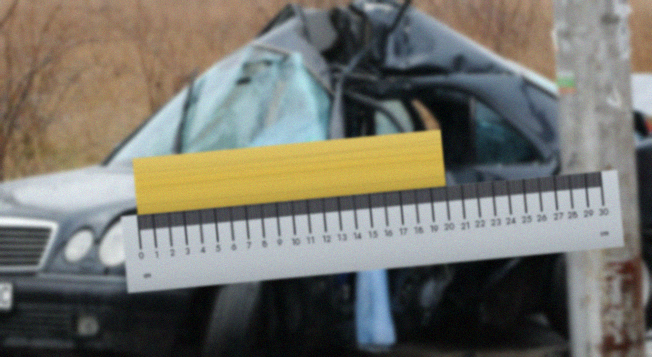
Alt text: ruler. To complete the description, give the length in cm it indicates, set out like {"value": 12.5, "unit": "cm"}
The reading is {"value": 20, "unit": "cm"}
